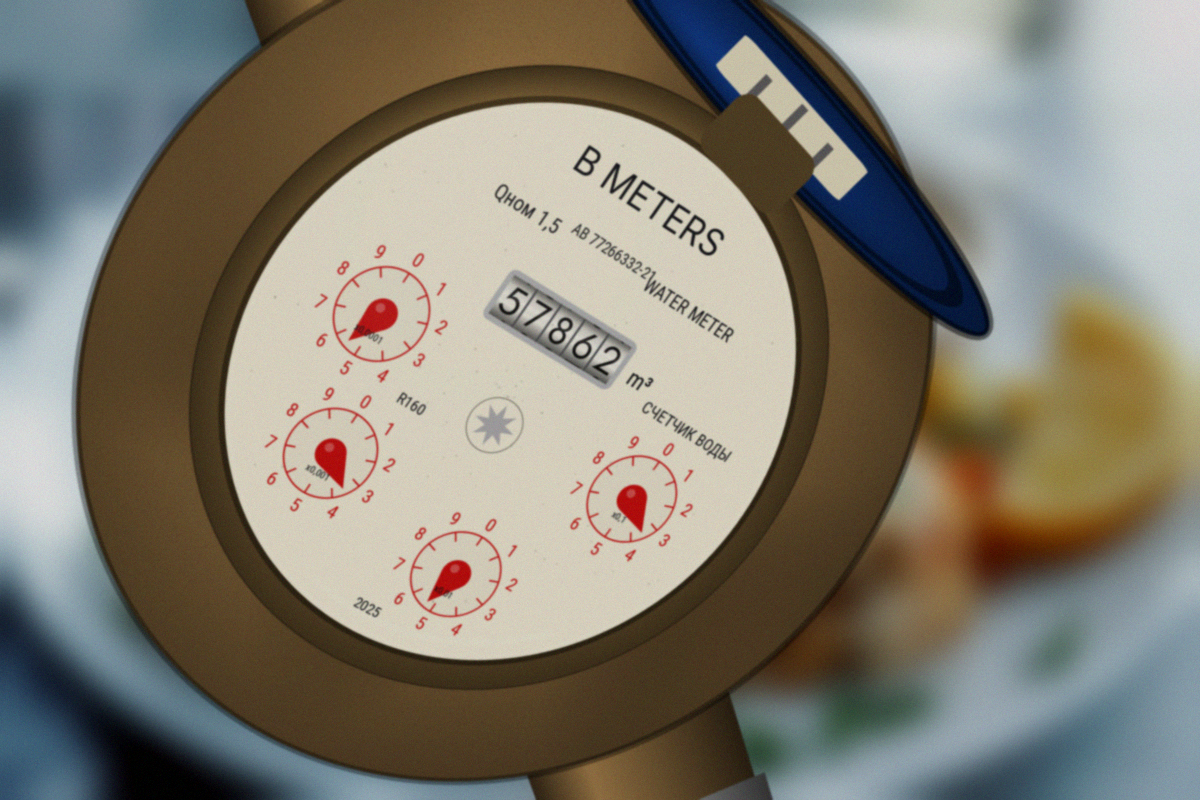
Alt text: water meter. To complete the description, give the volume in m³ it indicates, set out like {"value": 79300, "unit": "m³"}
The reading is {"value": 57862.3535, "unit": "m³"}
